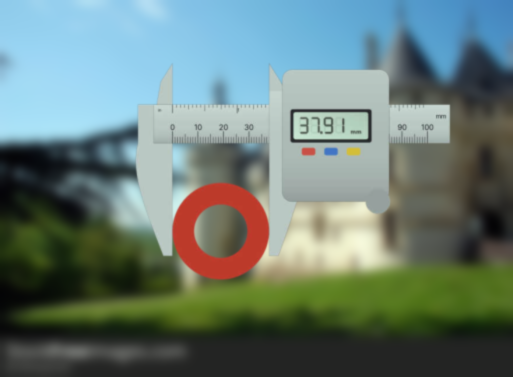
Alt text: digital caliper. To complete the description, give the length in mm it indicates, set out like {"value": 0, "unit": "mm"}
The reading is {"value": 37.91, "unit": "mm"}
